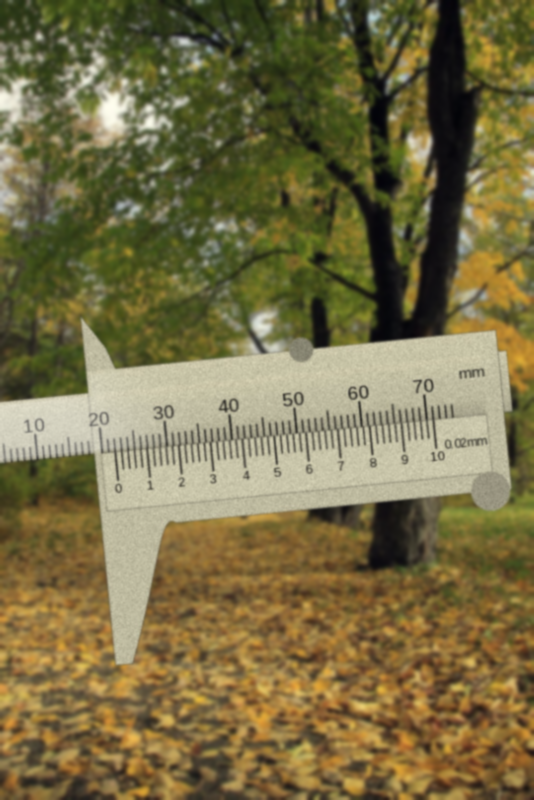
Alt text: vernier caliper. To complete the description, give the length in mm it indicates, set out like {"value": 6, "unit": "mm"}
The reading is {"value": 22.0, "unit": "mm"}
